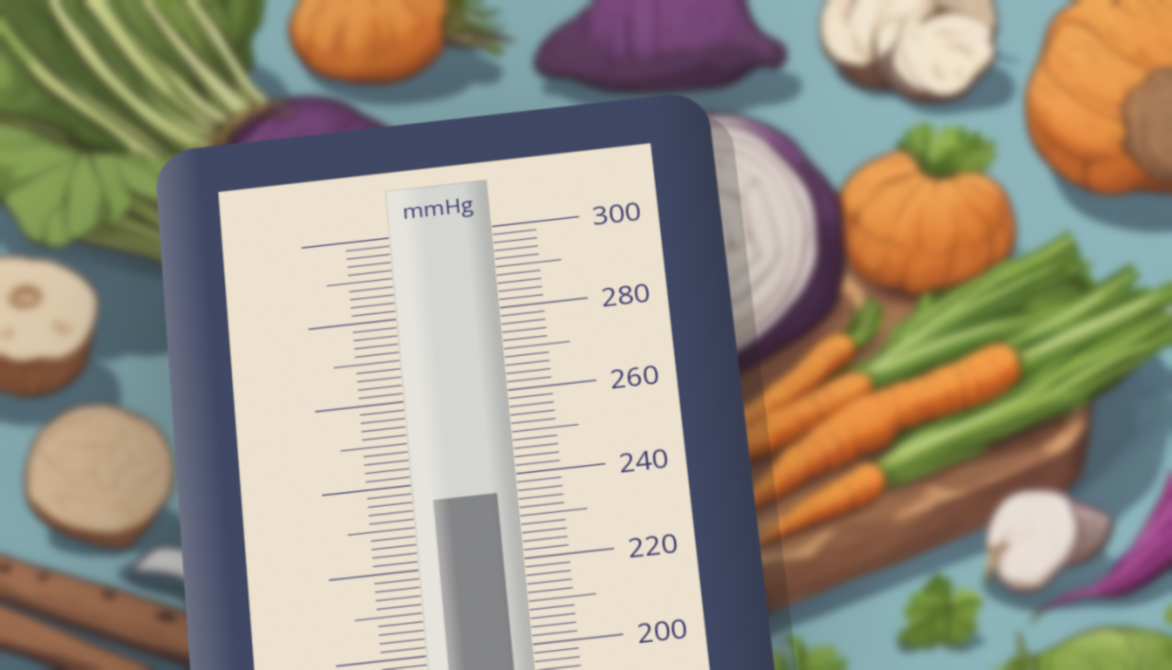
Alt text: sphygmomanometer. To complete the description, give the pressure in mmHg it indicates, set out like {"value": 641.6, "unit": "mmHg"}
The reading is {"value": 236, "unit": "mmHg"}
